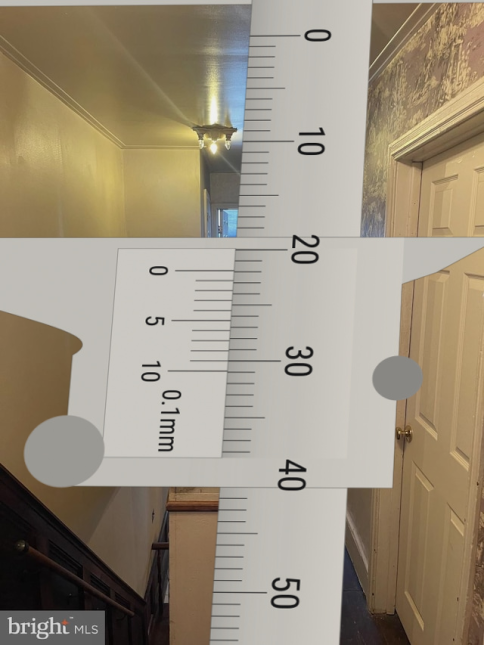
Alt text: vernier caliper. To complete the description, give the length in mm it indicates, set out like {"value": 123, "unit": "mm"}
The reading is {"value": 21.9, "unit": "mm"}
